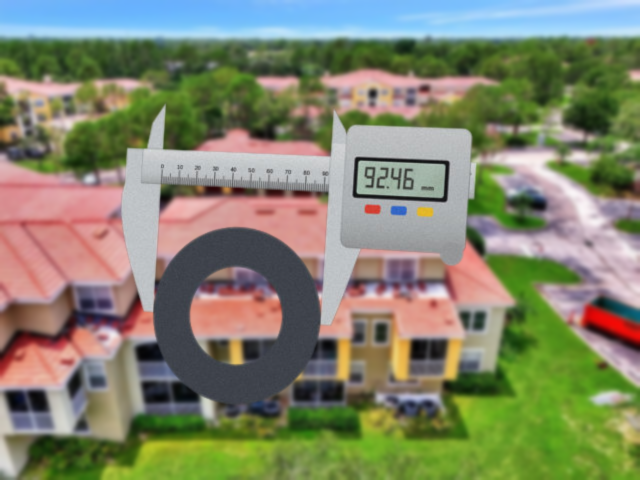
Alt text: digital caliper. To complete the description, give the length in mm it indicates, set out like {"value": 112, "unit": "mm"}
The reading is {"value": 92.46, "unit": "mm"}
